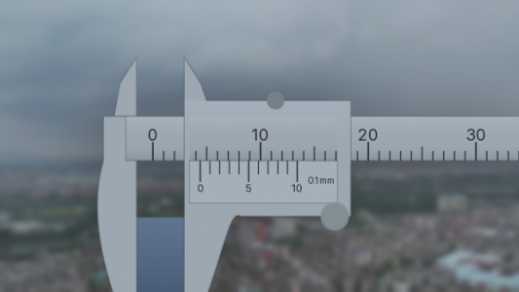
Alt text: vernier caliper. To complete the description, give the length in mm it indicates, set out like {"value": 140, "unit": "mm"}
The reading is {"value": 4.4, "unit": "mm"}
